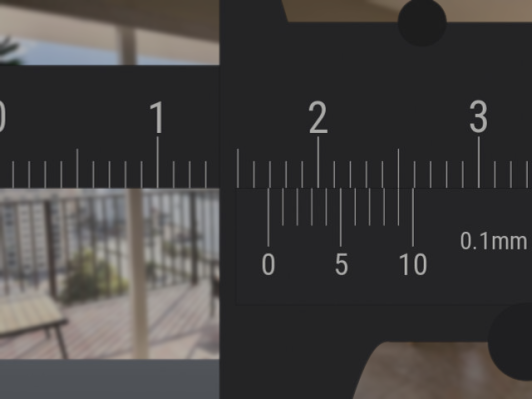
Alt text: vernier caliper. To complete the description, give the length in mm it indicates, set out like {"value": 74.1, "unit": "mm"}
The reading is {"value": 16.9, "unit": "mm"}
